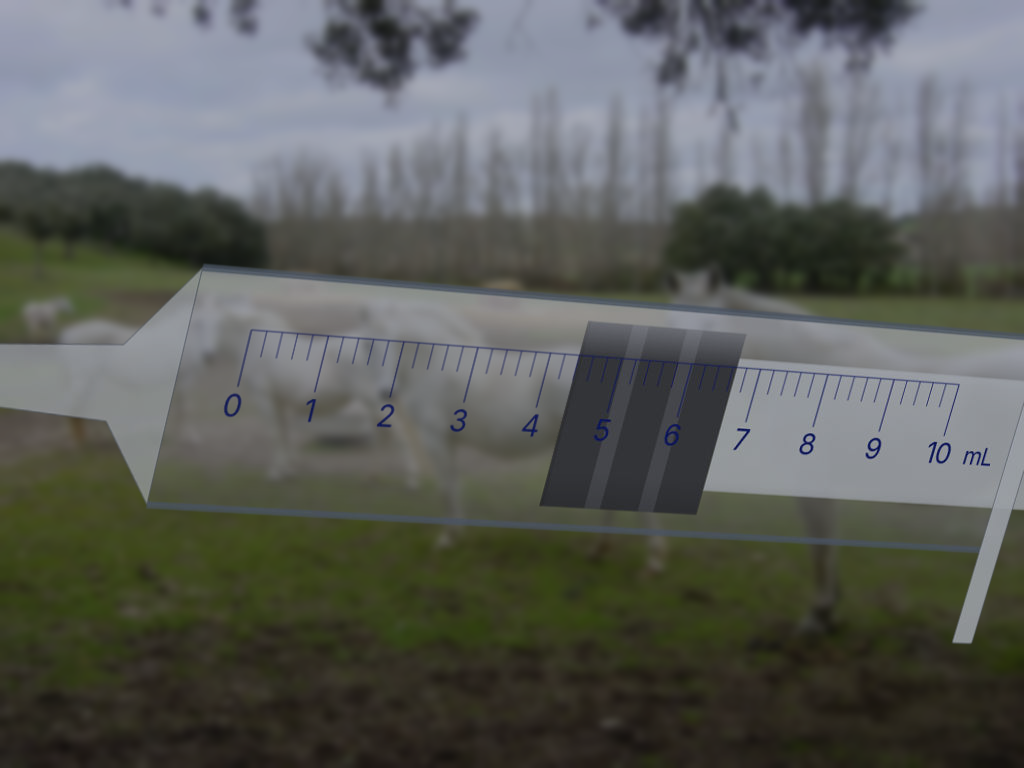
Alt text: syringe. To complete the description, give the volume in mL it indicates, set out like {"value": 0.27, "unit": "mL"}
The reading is {"value": 4.4, "unit": "mL"}
